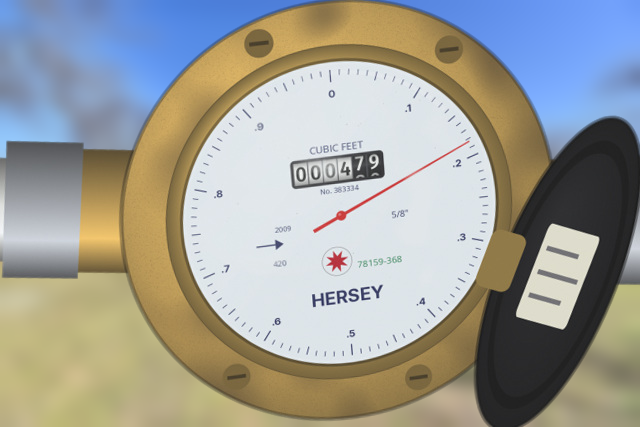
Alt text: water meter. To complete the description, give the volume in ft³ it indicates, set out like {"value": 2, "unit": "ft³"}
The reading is {"value": 479.18, "unit": "ft³"}
